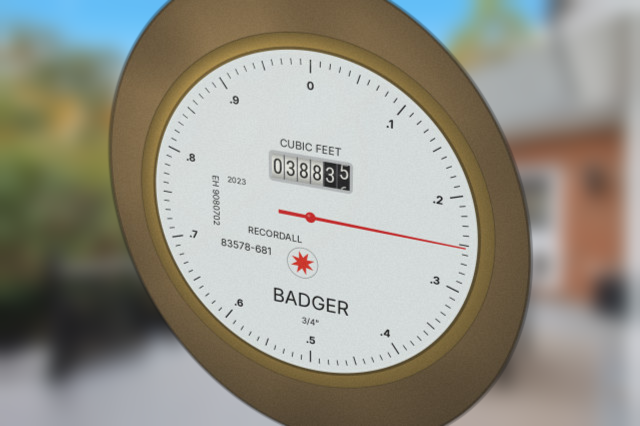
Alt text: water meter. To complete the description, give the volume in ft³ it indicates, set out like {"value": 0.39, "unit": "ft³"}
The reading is {"value": 38835.25, "unit": "ft³"}
